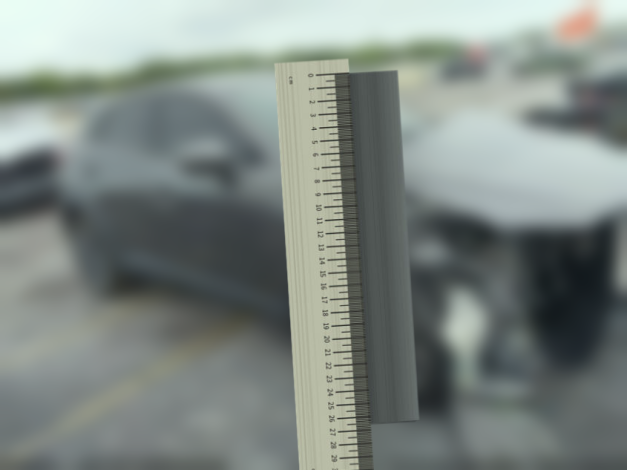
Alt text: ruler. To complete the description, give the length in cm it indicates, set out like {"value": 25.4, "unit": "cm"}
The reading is {"value": 26.5, "unit": "cm"}
